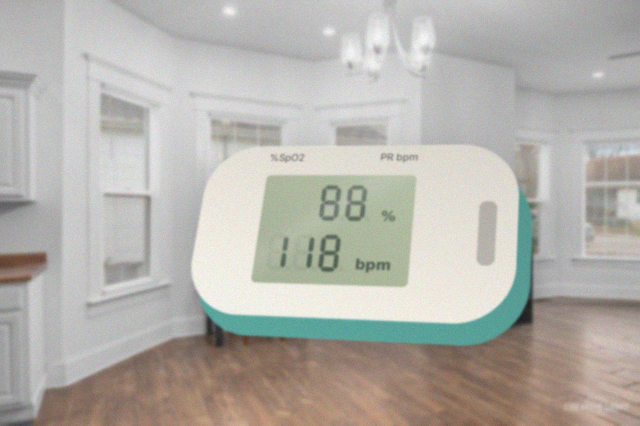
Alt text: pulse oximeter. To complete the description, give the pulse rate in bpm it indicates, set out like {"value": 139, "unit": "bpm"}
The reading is {"value": 118, "unit": "bpm"}
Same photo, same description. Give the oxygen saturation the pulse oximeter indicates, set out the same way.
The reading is {"value": 88, "unit": "%"}
